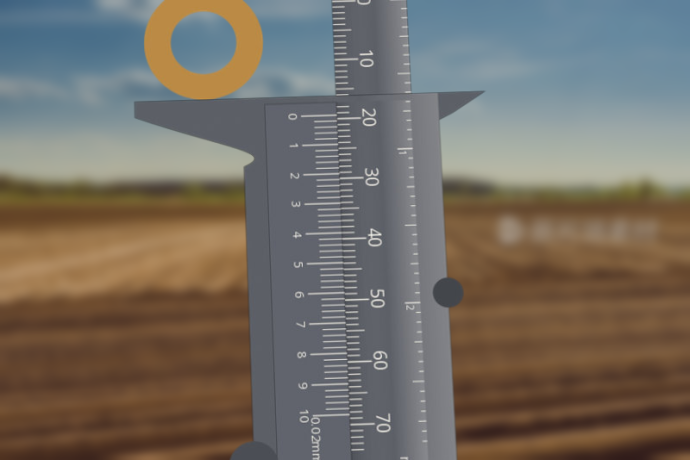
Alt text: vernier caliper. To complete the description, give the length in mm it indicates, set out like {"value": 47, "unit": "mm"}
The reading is {"value": 19.4, "unit": "mm"}
